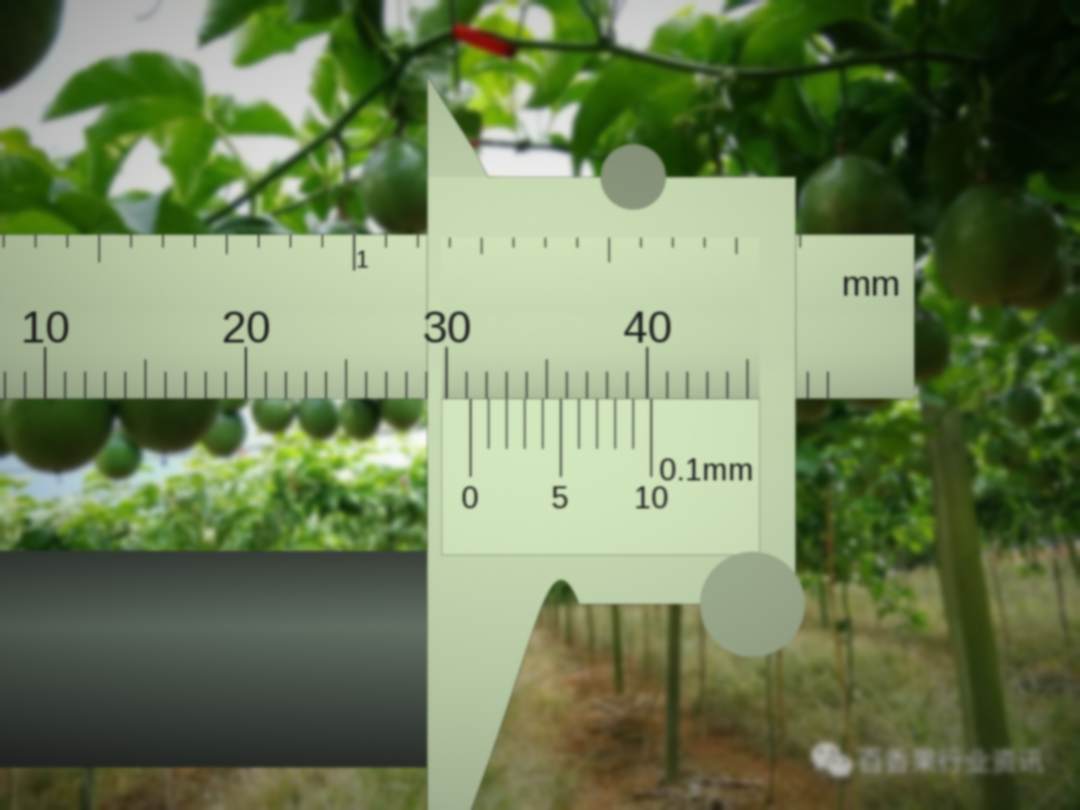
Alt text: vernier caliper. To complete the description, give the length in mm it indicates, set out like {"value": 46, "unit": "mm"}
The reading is {"value": 31.2, "unit": "mm"}
